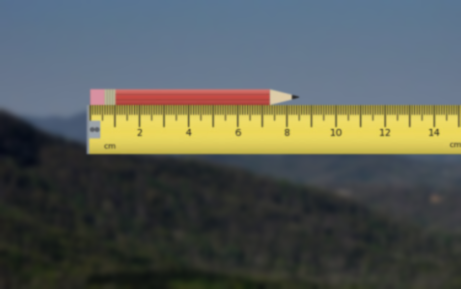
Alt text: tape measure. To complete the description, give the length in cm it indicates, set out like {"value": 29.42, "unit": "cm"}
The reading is {"value": 8.5, "unit": "cm"}
